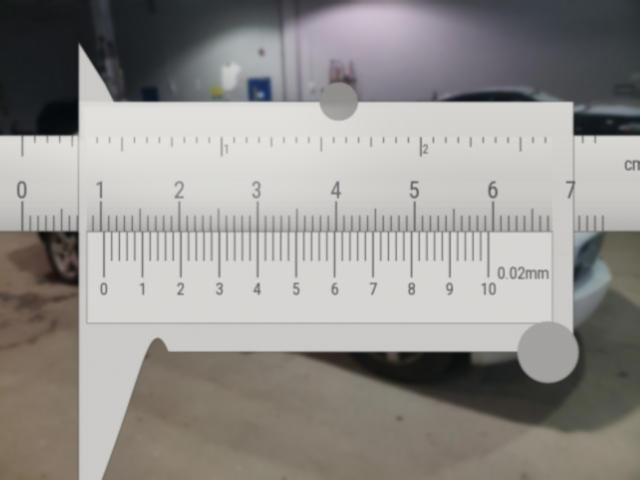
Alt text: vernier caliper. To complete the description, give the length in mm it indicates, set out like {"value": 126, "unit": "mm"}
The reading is {"value": 10.4, "unit": "mm"}
